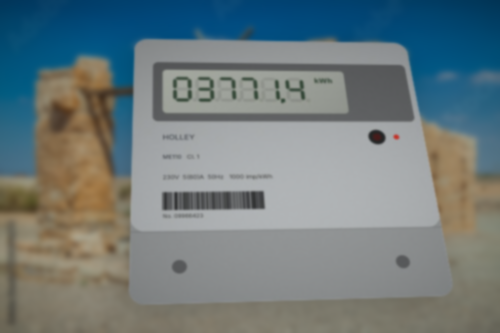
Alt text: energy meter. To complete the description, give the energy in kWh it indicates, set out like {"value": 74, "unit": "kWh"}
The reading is {"value": 3771.4, "unit": "kWh"}
